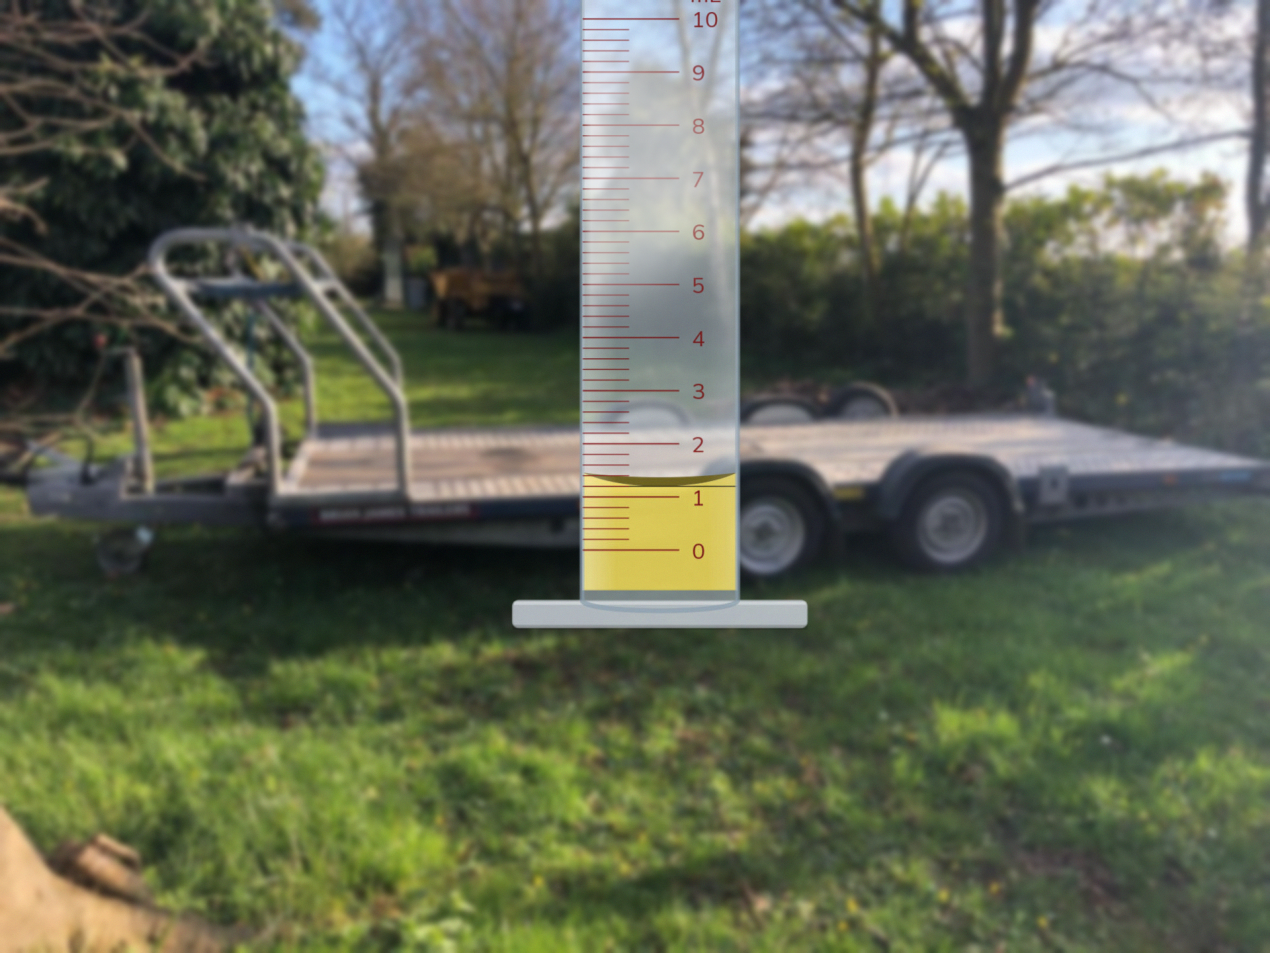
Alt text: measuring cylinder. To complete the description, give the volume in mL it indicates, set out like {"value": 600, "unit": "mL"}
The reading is {"value": 1.2, "unit": "mL"}
